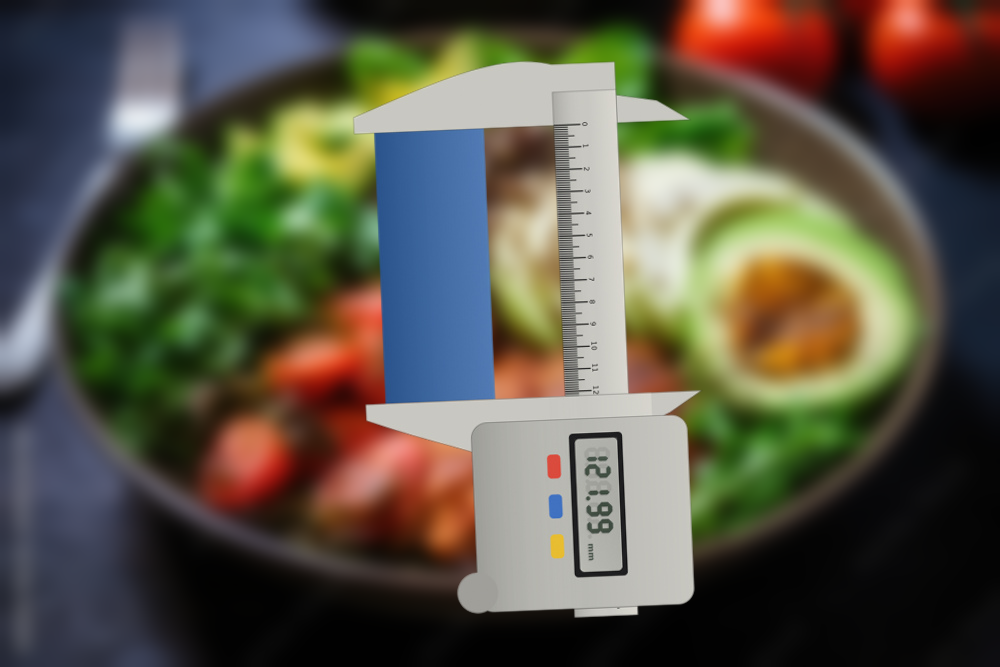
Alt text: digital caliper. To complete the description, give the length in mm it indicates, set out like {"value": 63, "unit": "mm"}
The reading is {"value": 121.99, "unit": "mm"}
